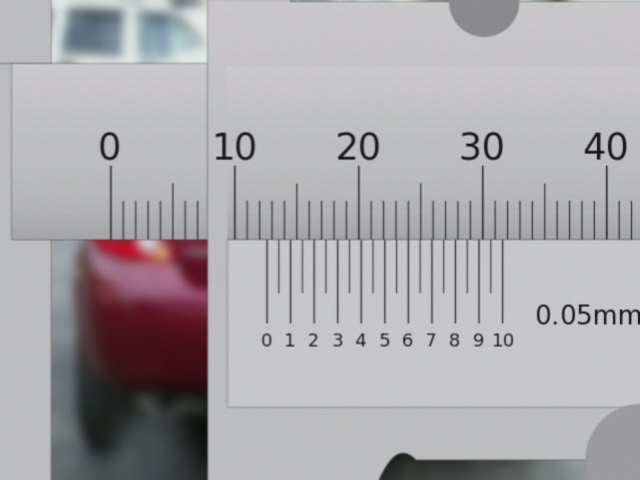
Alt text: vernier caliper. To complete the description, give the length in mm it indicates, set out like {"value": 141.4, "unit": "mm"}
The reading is {"value": 12.6, "unit": "mm"}
